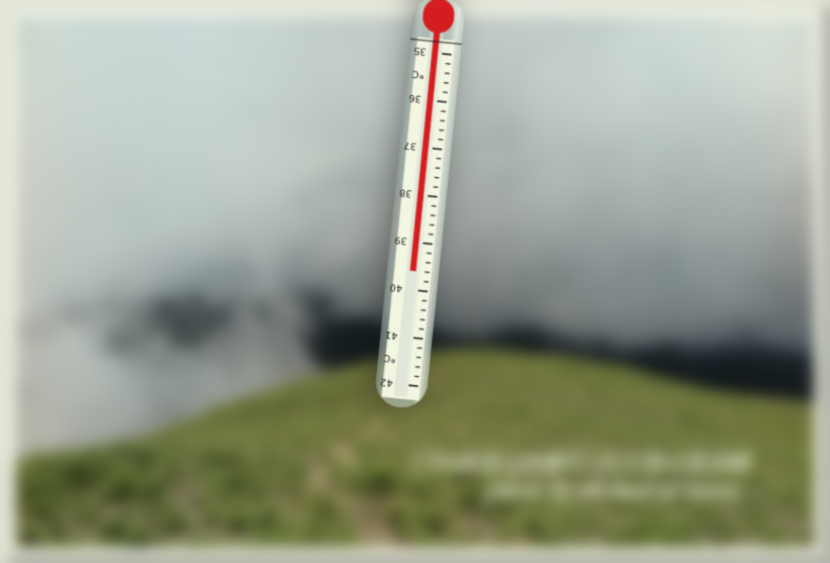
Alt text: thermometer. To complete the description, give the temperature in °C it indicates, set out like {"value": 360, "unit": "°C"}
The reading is {"value": 39.6, "unit": "°C"}
